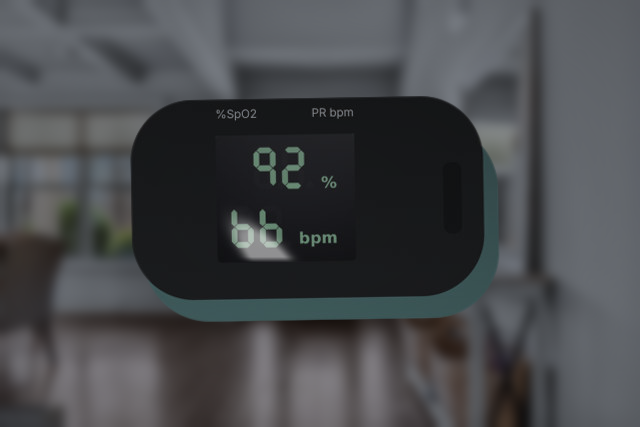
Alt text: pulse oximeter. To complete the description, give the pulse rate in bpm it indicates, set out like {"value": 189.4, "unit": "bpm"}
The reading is {"value": 66, "unit": "bpm"}
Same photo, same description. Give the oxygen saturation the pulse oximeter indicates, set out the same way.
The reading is {"value": 92, "unit": "%"}
